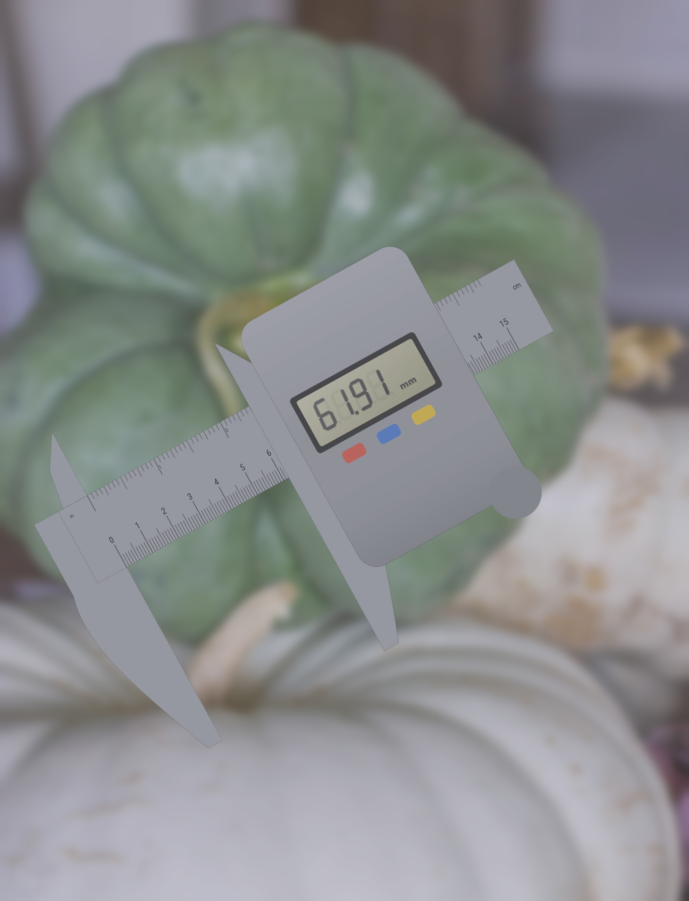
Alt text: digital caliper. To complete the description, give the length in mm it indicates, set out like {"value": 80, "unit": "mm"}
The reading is {"value": 61.91, "unit": "mm"}
